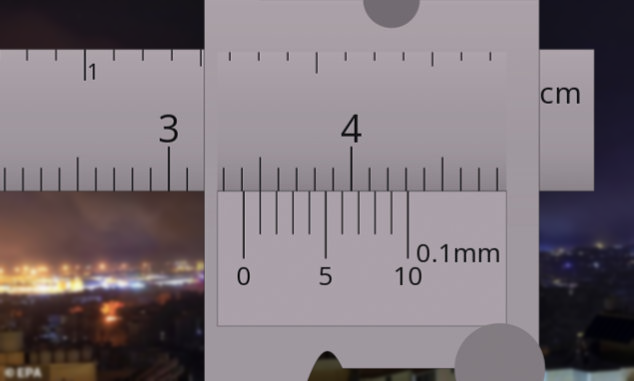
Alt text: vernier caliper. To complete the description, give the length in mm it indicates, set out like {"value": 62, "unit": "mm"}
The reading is {"value": 34.1, "unit": "mm"}
